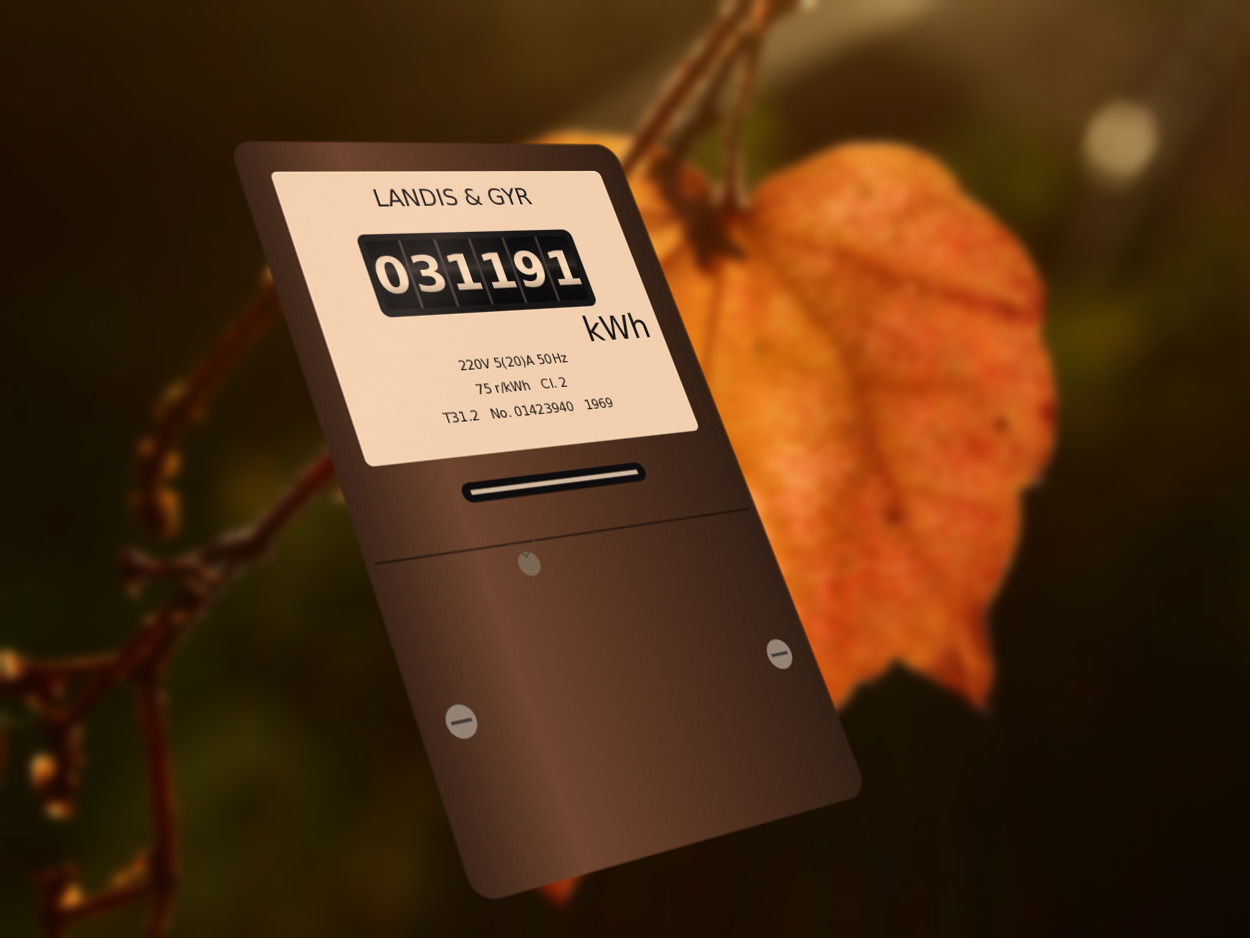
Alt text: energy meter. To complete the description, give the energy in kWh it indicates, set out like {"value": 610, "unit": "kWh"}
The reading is {"value": 31191, "unit": "kWh"}
